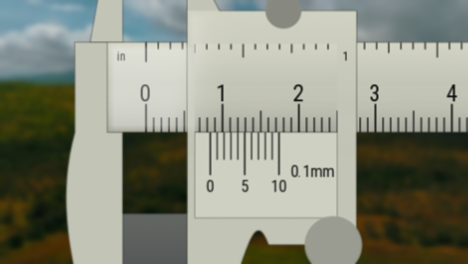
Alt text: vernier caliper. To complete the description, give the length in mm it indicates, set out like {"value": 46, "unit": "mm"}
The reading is {"value": 8.4, "unit": "mm"}
